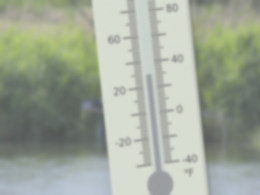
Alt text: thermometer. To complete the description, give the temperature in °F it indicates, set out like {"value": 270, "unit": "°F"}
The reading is {"value": 30, "unit": "°F"}
